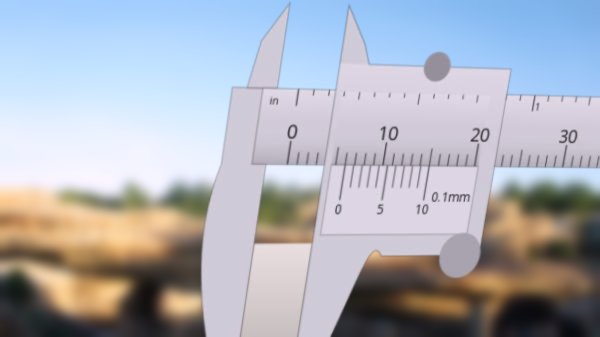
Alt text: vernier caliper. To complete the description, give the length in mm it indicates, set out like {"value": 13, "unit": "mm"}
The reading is {"value": 6.0, "unit": "mm"}
